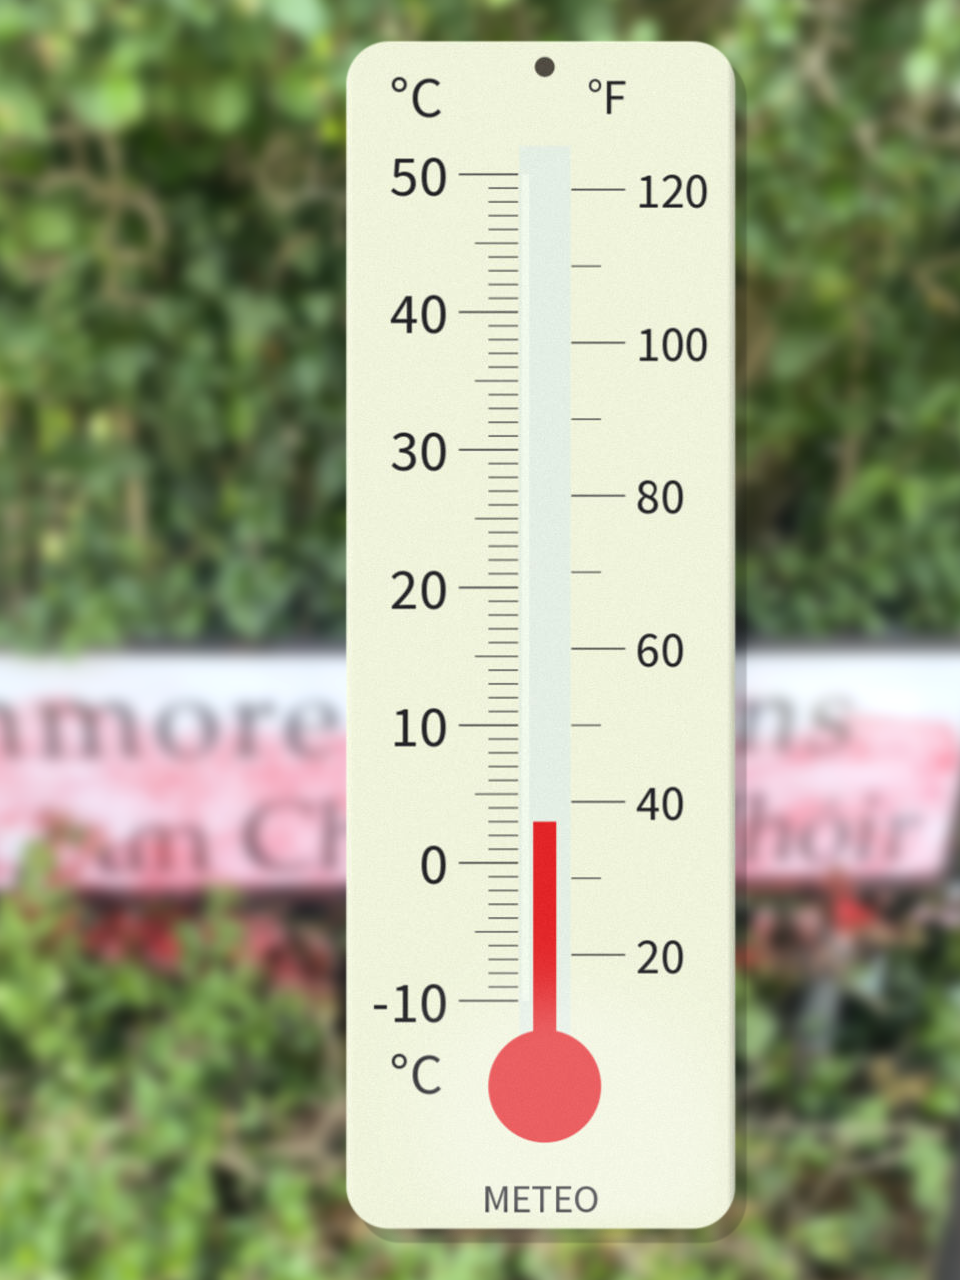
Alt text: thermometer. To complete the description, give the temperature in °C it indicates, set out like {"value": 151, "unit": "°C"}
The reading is {"value": 3, "unit": "°C"}
